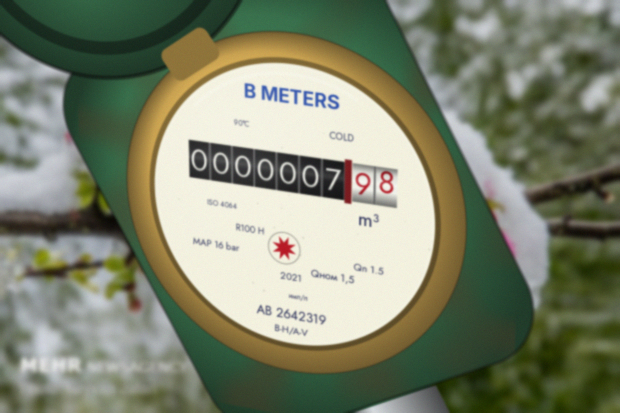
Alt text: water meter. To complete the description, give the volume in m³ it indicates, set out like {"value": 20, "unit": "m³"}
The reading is {"value": 7.98, "unit": "m³"}
